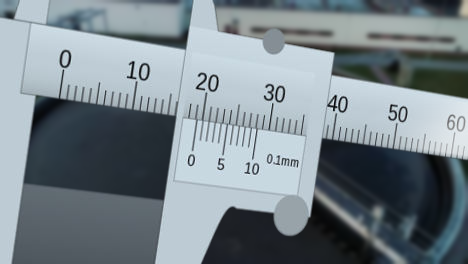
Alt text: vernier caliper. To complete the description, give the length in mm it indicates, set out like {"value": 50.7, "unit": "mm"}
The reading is {"value": 19.2, "unit": "mm"}
